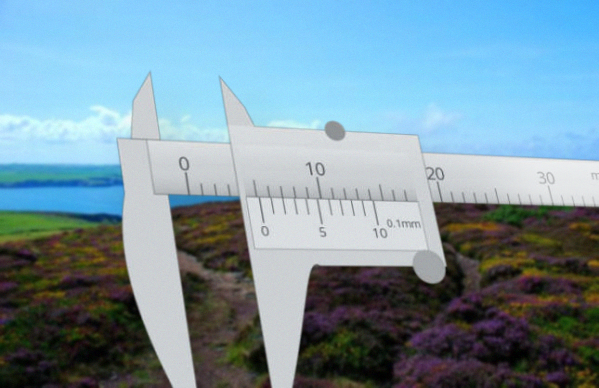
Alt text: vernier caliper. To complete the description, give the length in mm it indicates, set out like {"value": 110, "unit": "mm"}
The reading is {"value": 5.2, "unit": "mm"}
